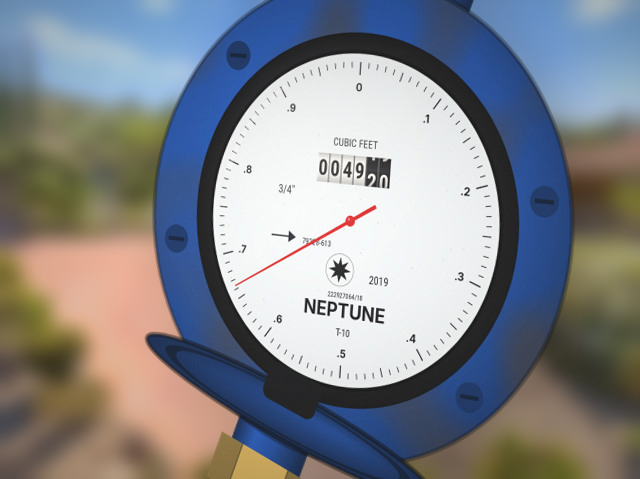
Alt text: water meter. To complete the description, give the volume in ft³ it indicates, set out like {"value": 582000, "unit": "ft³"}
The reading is {"value": 4919.66, "unit": "ft³"}
